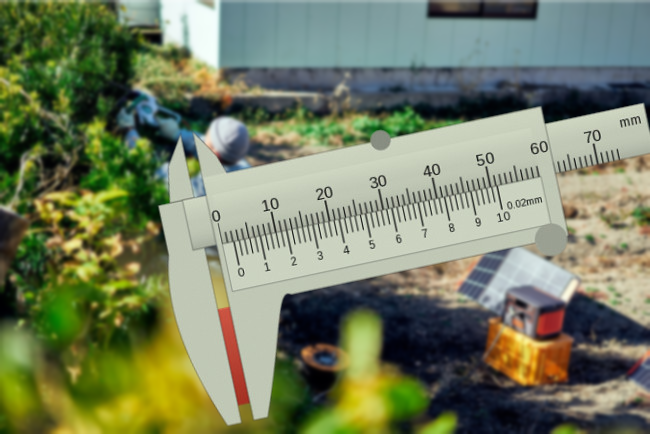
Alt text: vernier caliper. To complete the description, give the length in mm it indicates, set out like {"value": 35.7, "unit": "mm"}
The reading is {"value": 2.2, "unit": "mm"}
